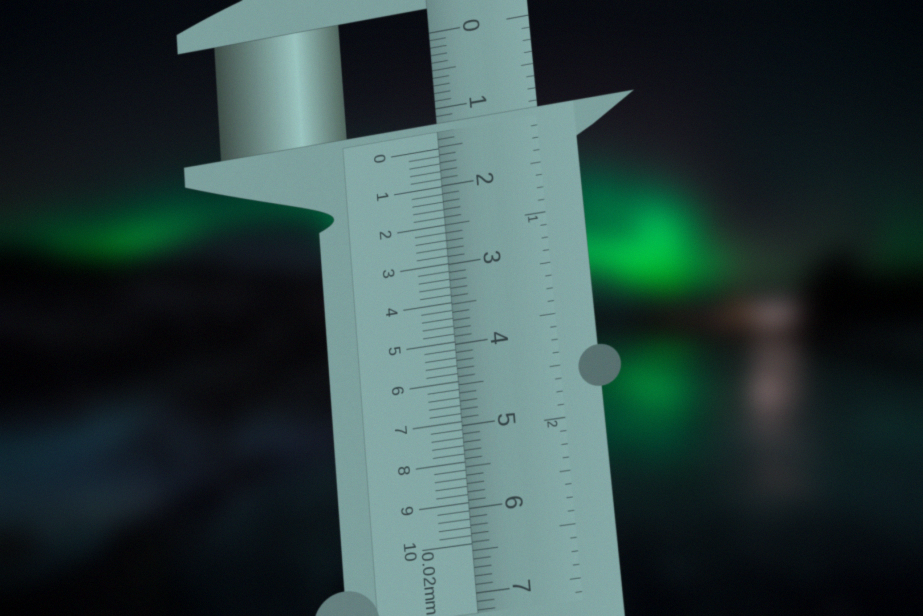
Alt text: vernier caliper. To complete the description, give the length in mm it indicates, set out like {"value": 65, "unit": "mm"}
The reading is {"value": 15.2, "unit": "mm"}
